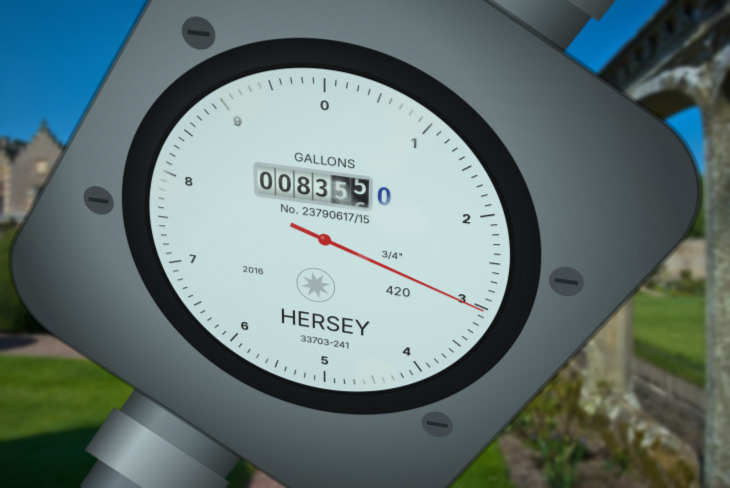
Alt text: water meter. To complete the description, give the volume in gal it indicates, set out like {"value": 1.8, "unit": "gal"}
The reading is {"value": 83553.0, "unit": "gal"}
